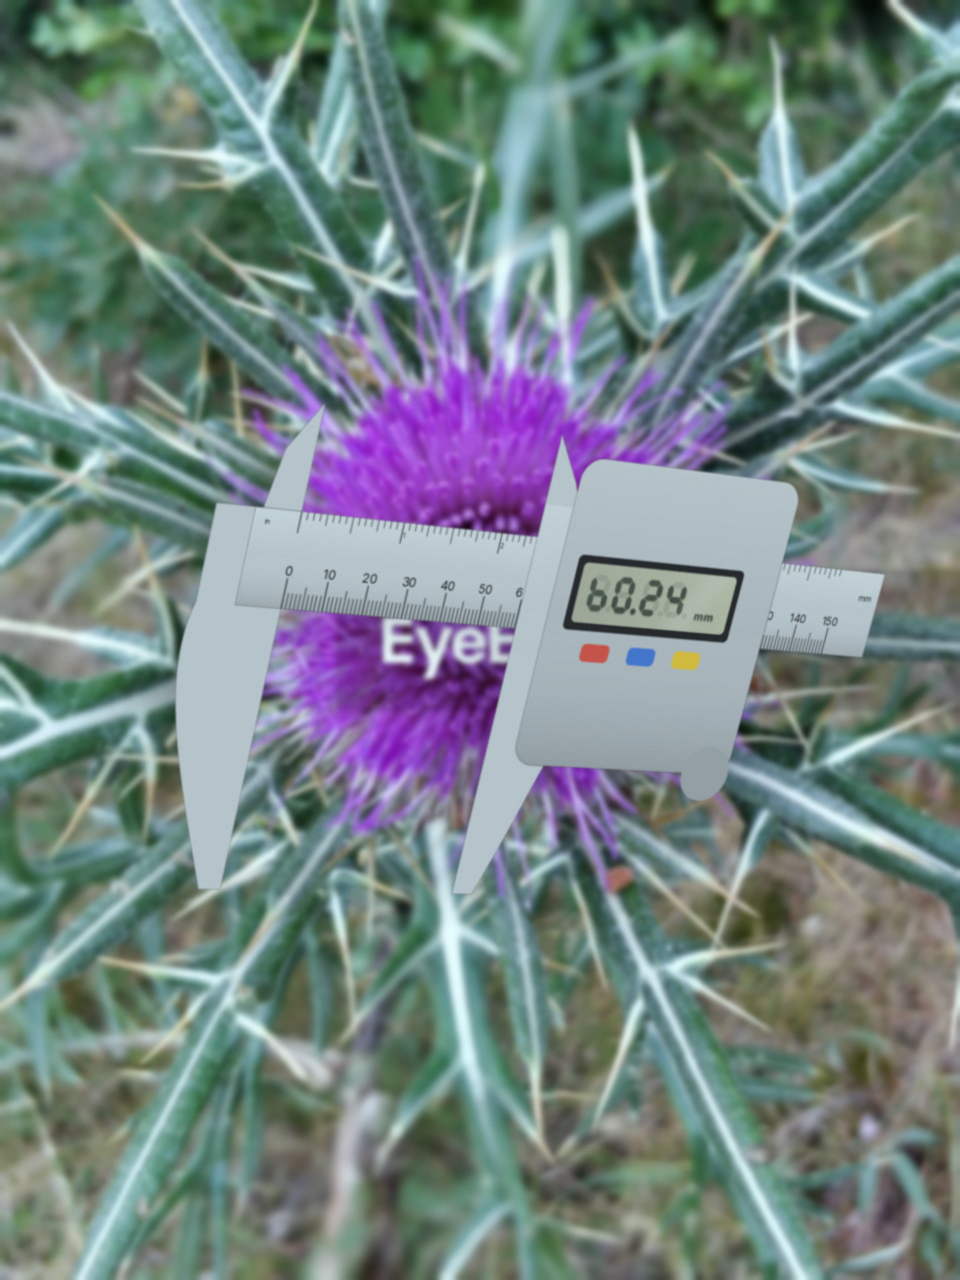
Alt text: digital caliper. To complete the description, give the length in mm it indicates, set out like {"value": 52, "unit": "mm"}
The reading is {"value": 60.24, "unit": "mm"}
